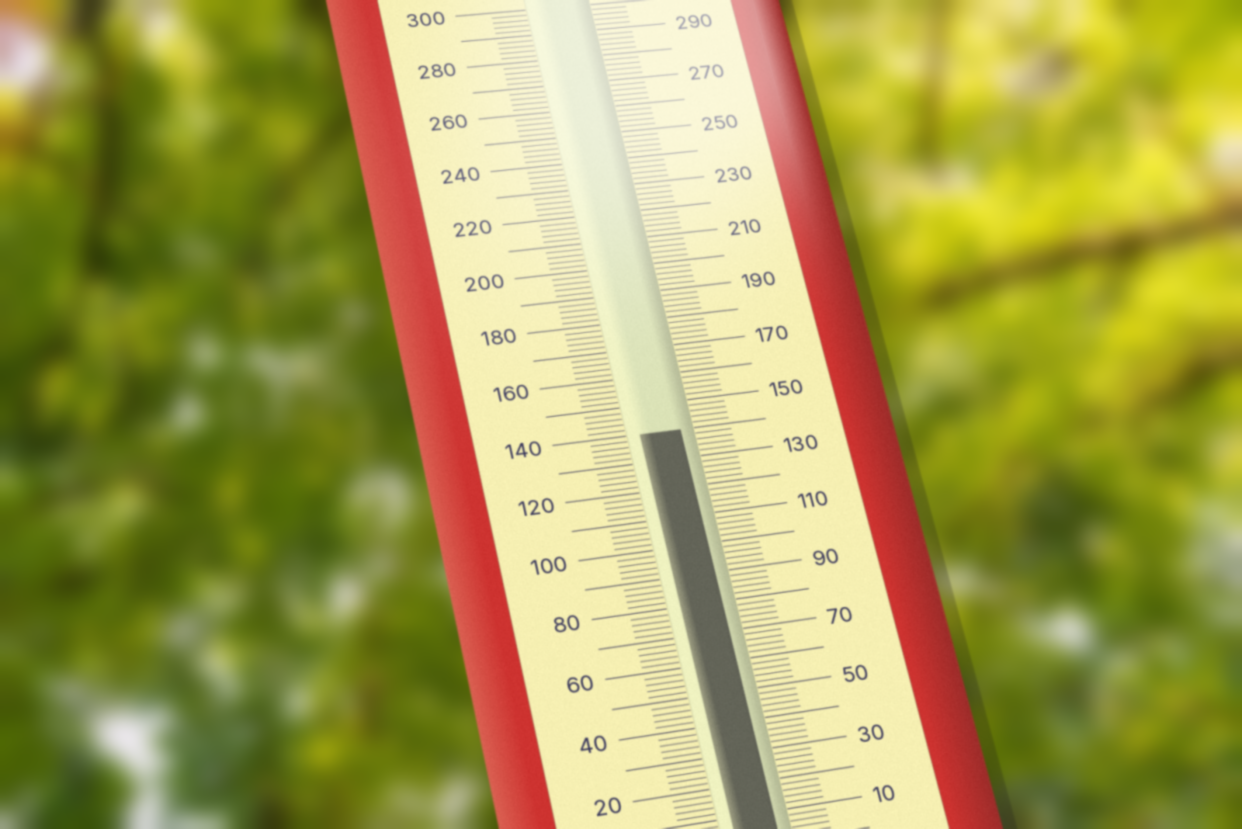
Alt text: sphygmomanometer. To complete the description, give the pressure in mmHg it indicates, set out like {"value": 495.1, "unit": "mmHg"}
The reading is {"value": 140, "unit": "mmHg"}
